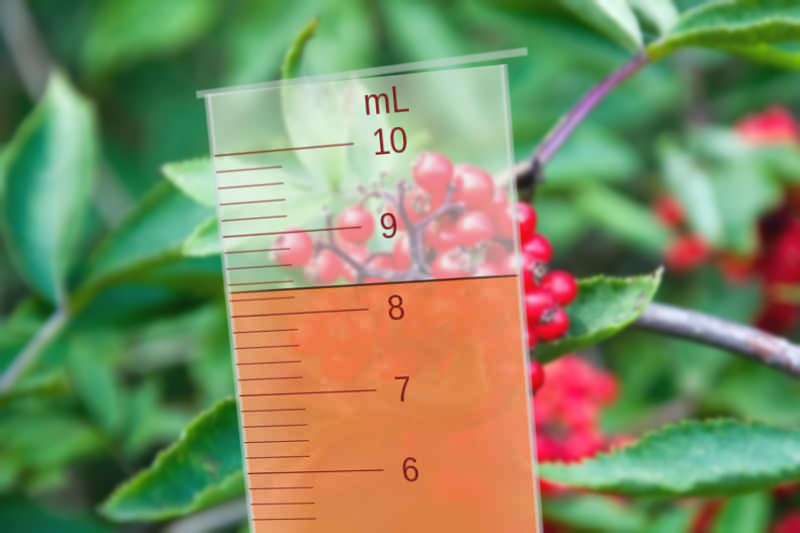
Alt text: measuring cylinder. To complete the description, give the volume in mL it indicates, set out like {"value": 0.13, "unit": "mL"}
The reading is {"value": 8.3, "unit": "mL"}
